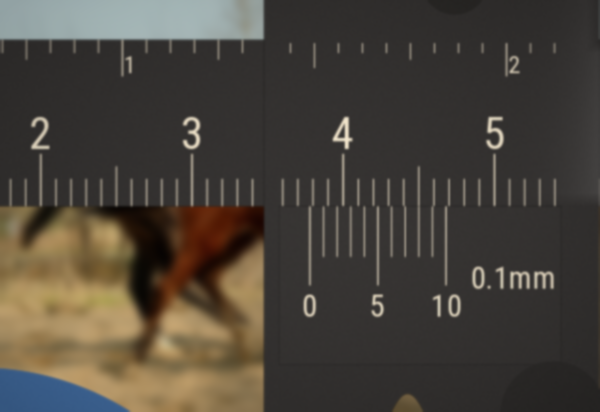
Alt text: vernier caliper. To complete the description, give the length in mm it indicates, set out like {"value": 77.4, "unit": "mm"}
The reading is {"value": 37.8, "unit": "mm"}
